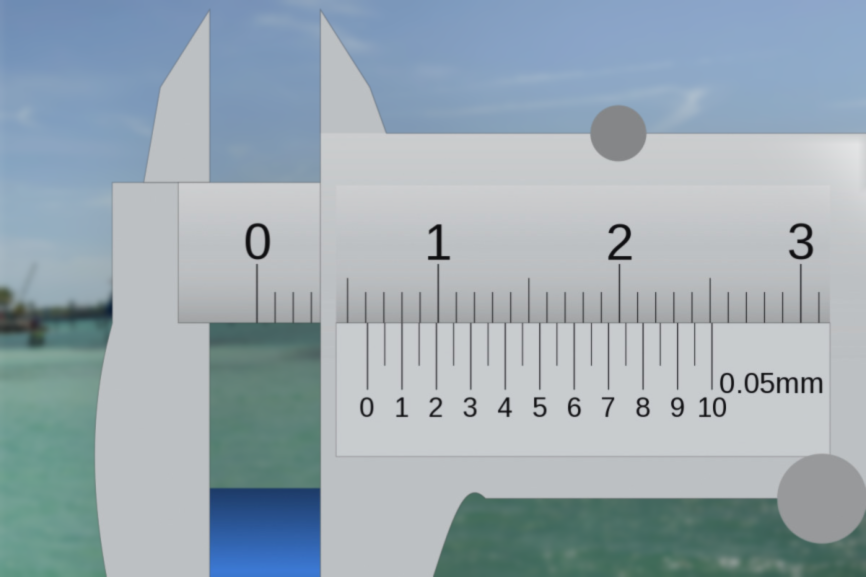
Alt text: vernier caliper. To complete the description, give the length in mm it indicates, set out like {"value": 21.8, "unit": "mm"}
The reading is {"value": 6.1, "unit": "mm"}
